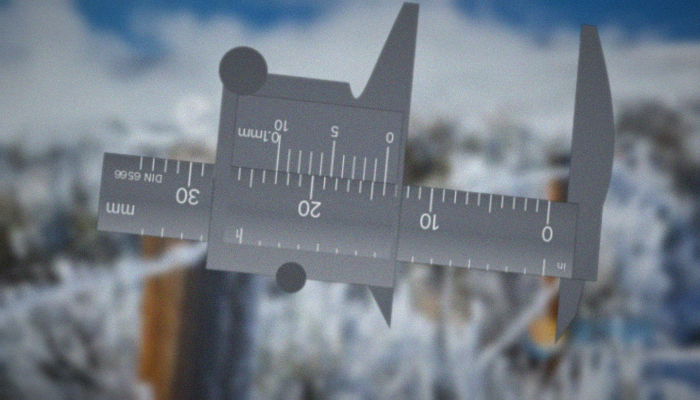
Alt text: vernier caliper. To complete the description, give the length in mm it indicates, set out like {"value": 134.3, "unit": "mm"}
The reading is {"value": 14.0, "unit": "mm"}
